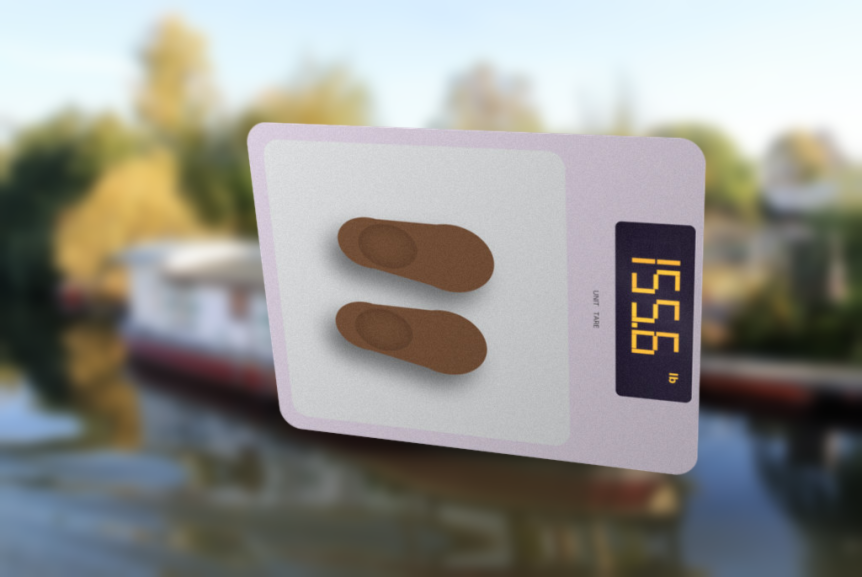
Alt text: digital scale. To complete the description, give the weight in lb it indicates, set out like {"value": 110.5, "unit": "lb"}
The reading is {"value": 155.6, "unit": "lb"}
